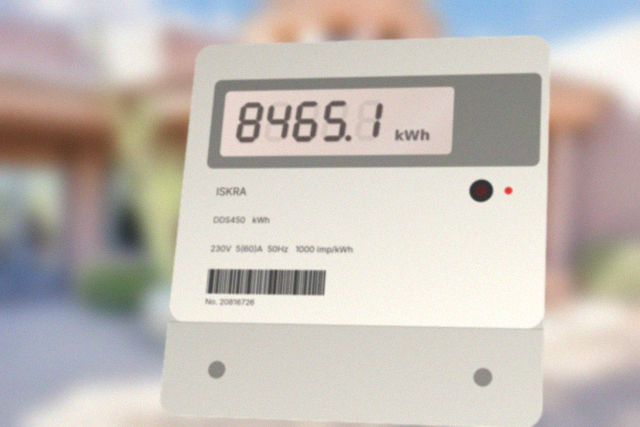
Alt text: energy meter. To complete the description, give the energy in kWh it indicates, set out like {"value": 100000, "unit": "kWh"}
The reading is {"value": 8465.1, "unit": "kWh"}
